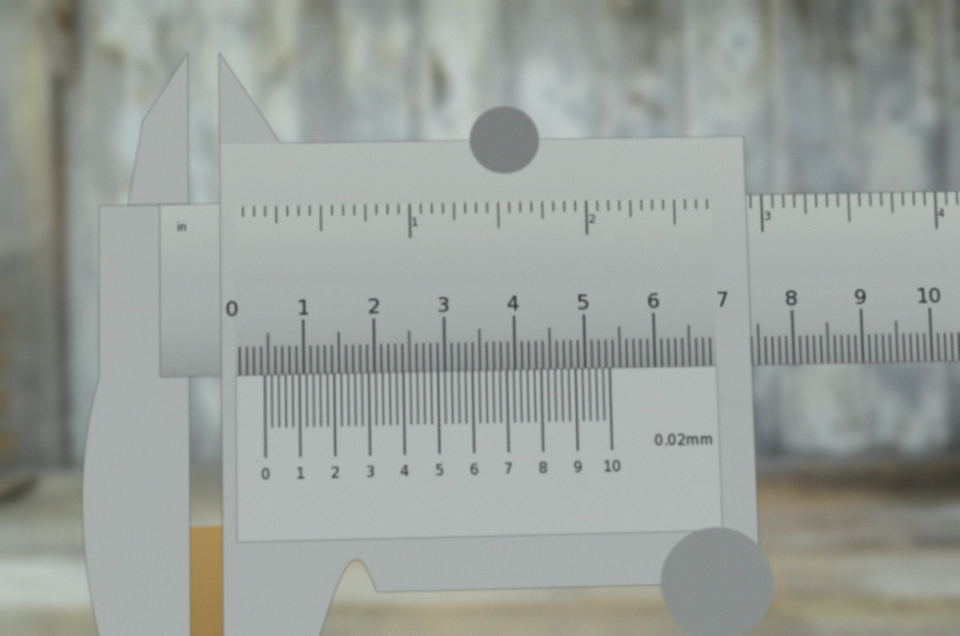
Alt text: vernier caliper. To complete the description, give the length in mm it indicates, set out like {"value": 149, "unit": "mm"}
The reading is {"value": 4.5, "unit": "mm"}
